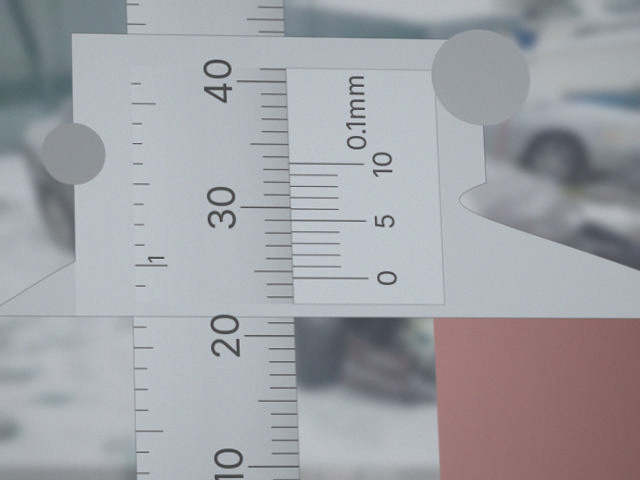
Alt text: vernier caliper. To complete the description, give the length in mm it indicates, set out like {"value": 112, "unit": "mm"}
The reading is {"value": 24.5, "unit": "mm"}
